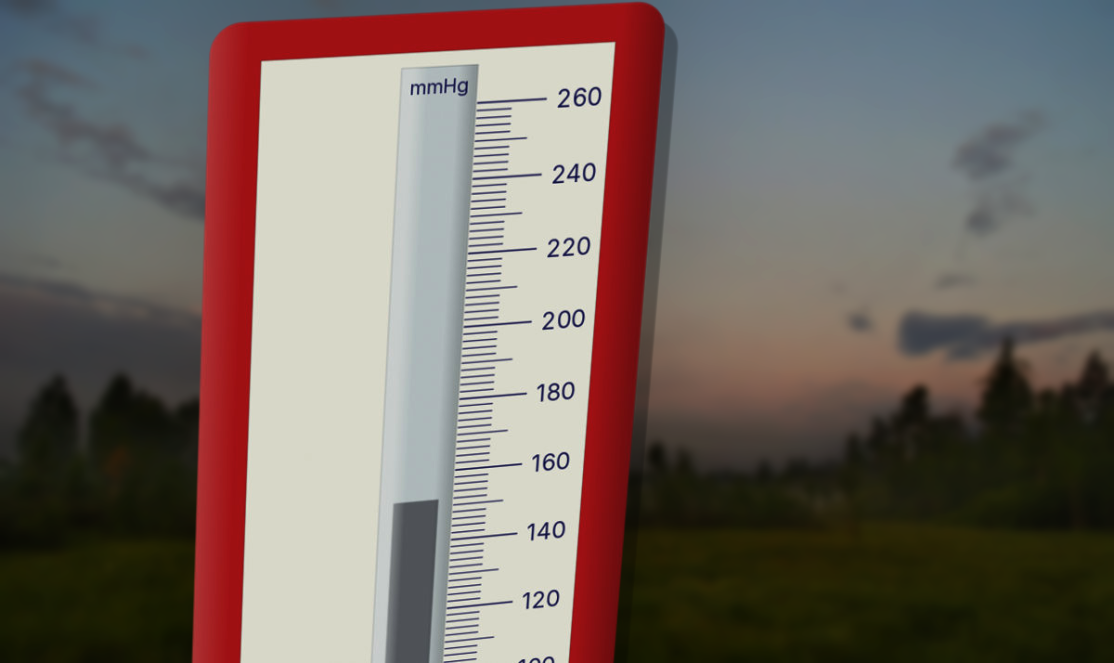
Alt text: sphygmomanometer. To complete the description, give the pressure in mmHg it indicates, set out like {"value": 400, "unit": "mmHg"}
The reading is {"value": 152, "unit": "mmHg"}
